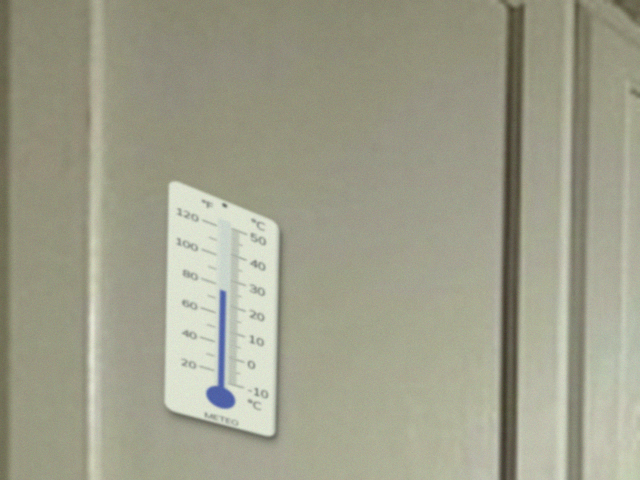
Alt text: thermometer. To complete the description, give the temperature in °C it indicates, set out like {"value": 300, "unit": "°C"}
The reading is {"value": 25, "unit": "°C"}
